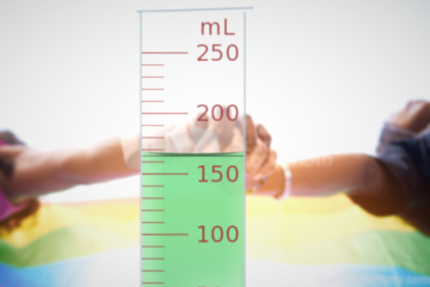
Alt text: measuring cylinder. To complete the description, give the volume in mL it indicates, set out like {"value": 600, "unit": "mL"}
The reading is {"value": 165, "unit": "mL"}
